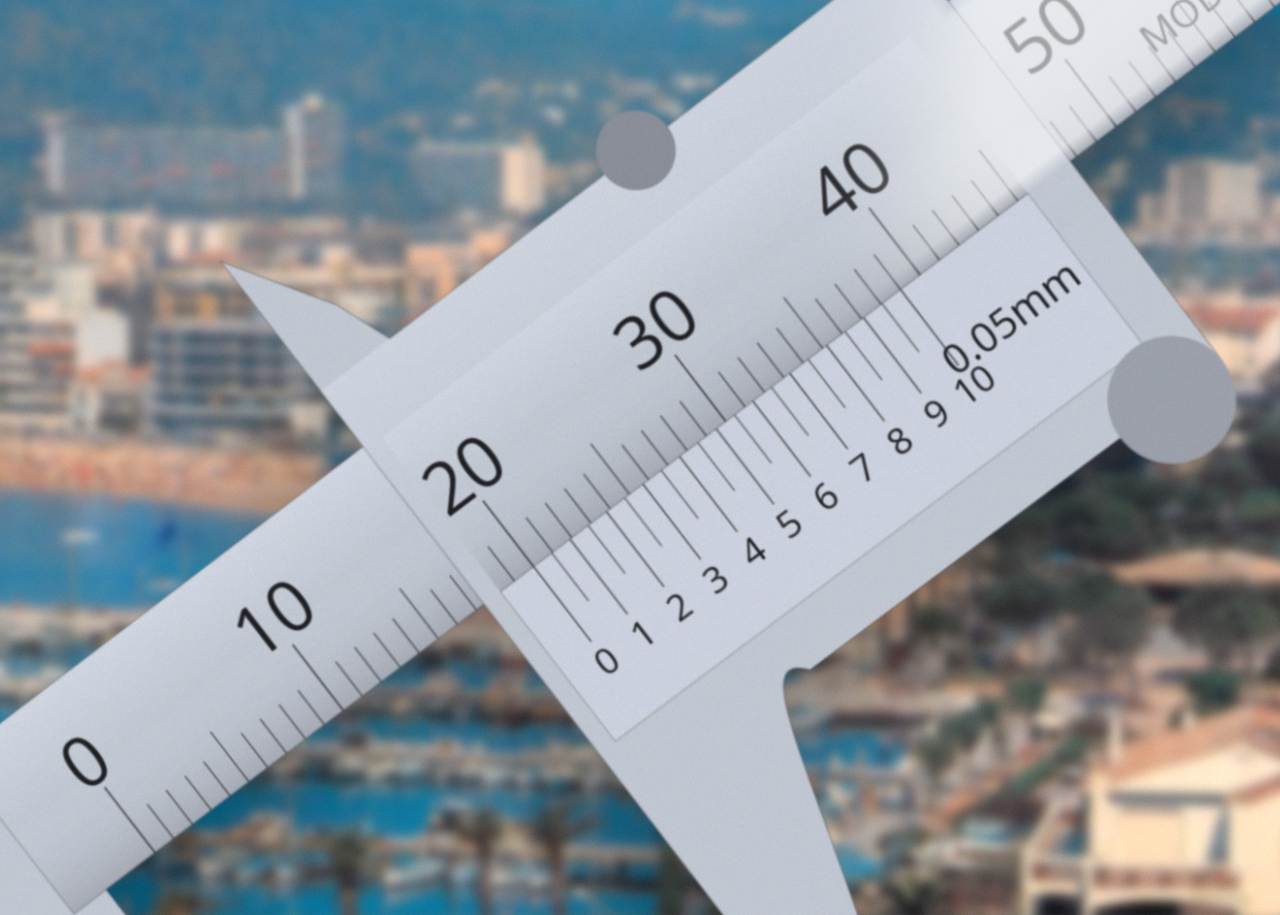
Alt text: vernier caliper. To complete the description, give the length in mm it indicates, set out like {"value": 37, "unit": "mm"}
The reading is {"value": 20.0, "unit": "mm"}
